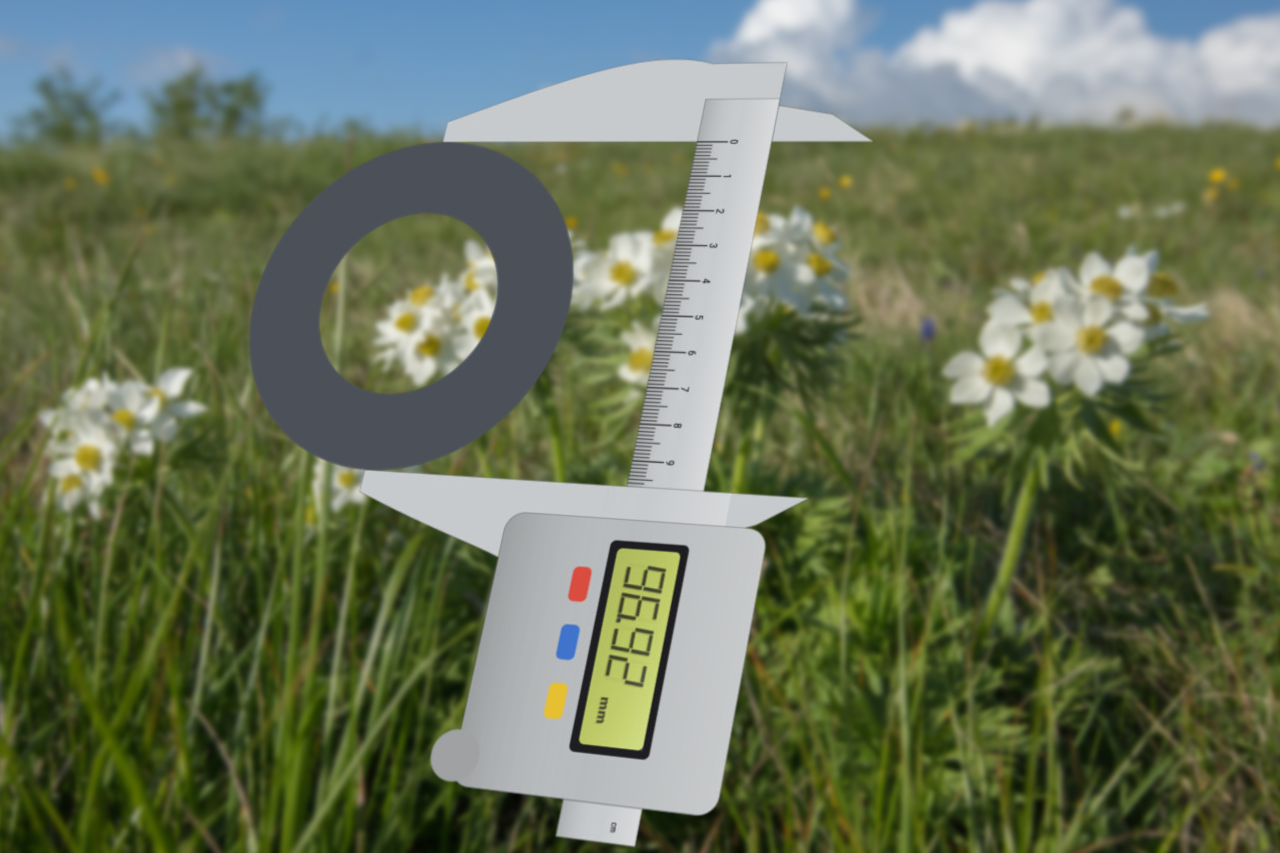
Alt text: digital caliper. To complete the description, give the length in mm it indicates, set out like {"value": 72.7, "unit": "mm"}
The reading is {"value": 96.92, "unit": "mm"}
